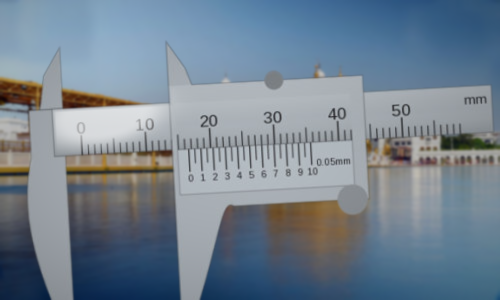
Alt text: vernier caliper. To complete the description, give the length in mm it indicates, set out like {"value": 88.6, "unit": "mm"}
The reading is {"value": 16.6, "unit": "mm"}
